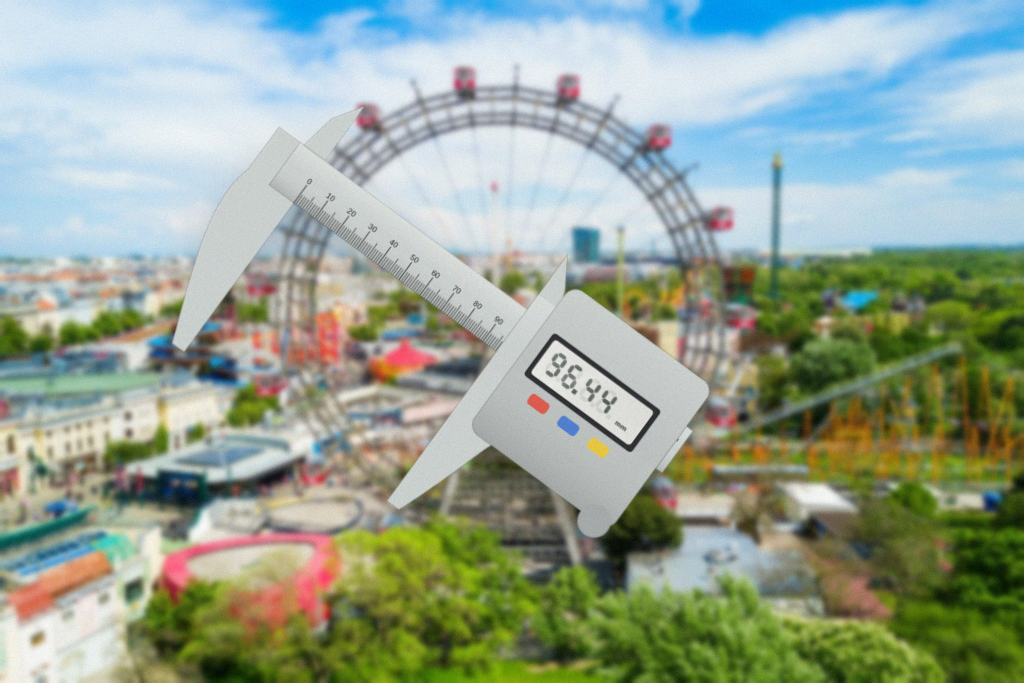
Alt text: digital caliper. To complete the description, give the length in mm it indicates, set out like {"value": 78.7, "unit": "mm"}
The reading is {"value": 96.44, "unit": "mm"}
